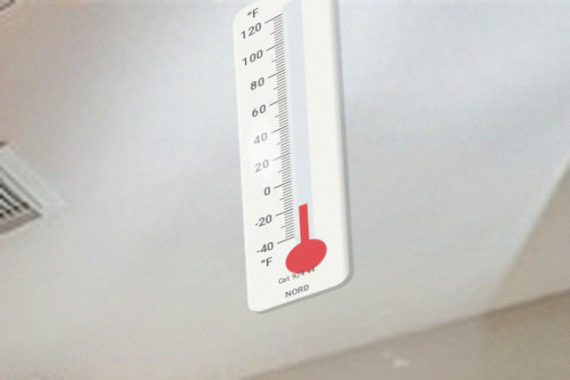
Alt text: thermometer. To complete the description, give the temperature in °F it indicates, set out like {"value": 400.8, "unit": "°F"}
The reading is {"value": -20, "unit": "°F"}
